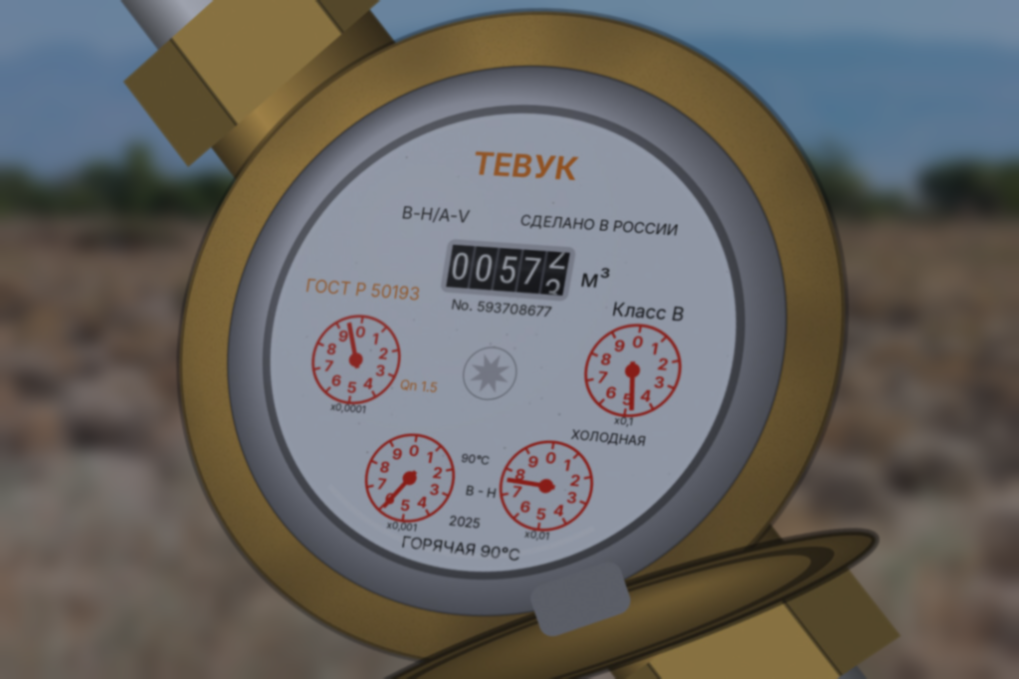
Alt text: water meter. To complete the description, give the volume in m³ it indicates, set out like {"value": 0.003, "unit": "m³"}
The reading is {"value": 572.4759, "unit": "m³"}
